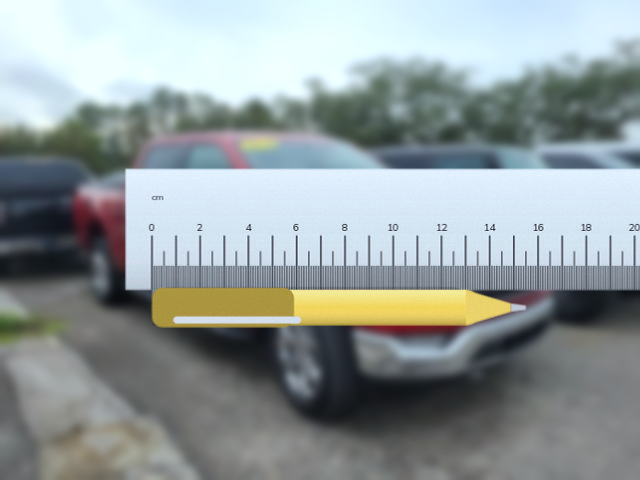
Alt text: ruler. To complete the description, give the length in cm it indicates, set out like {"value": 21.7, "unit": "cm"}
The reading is {"value": 15.5, "unit": "cm"}
